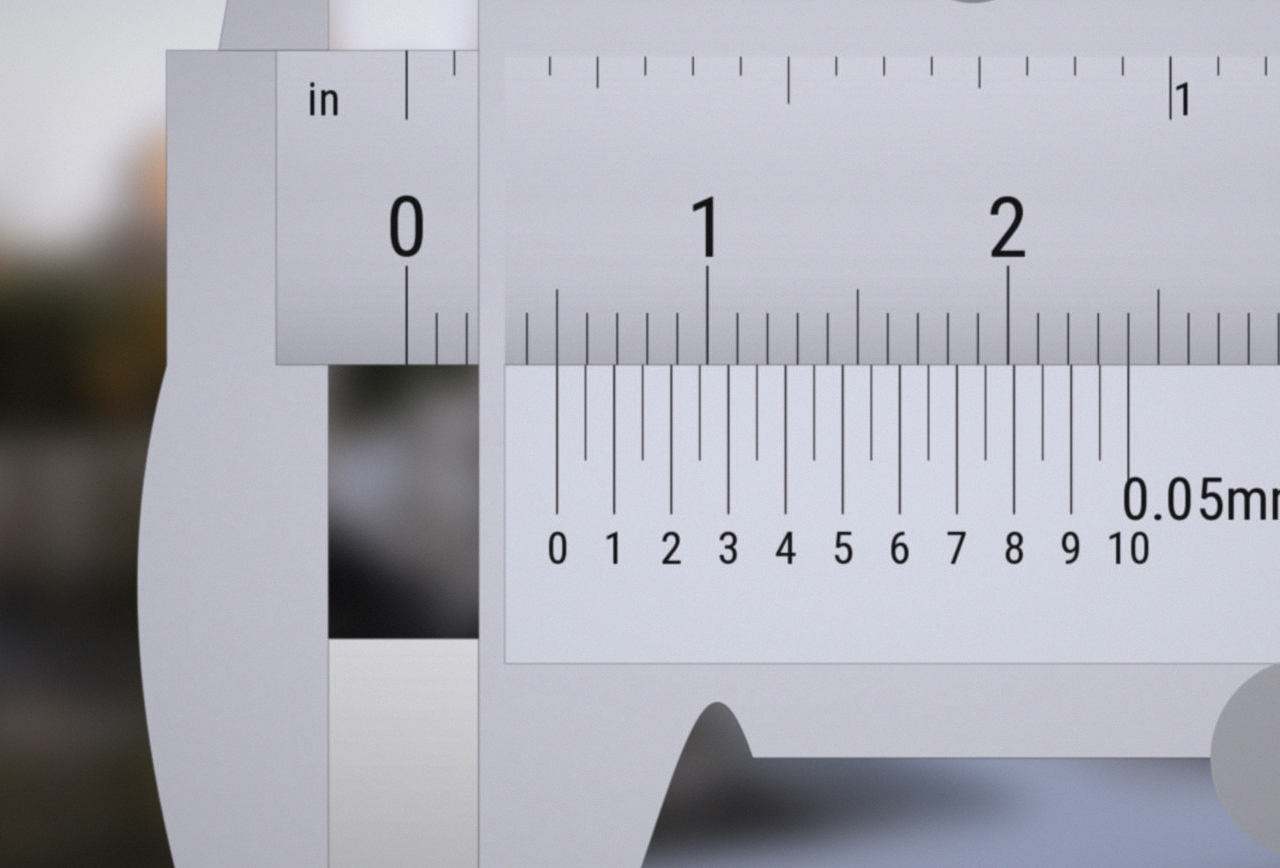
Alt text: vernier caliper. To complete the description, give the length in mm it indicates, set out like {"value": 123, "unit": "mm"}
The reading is {"value": 5.00, "unit": "mm"}
